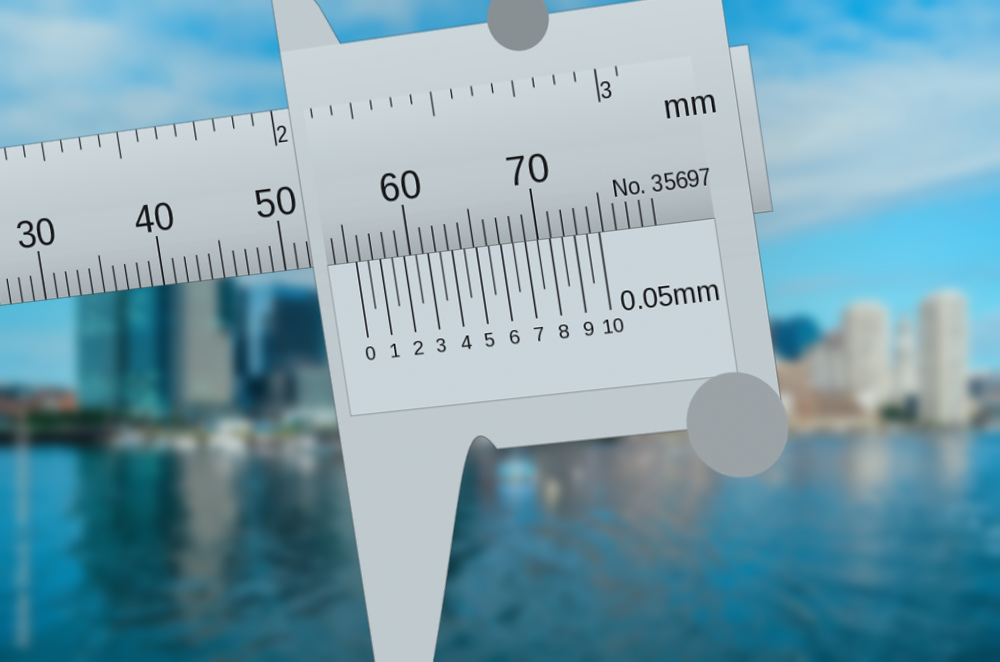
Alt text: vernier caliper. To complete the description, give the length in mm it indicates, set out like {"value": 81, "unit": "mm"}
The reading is {"value": 55.7, "unit": "mm"}
